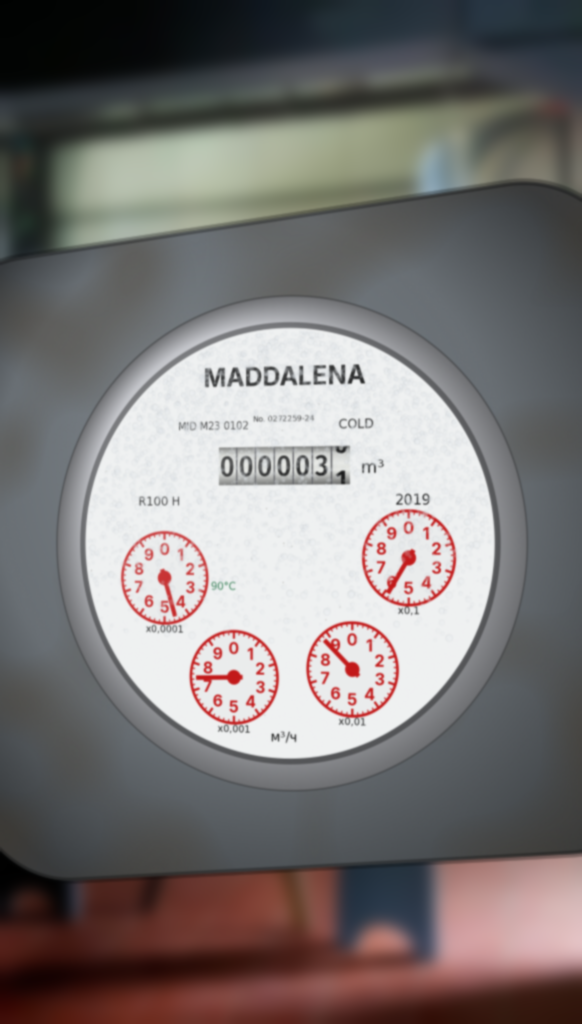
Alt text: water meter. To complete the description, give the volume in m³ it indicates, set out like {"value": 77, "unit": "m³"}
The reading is {"value": 30.5874, "unit": "m³"}
